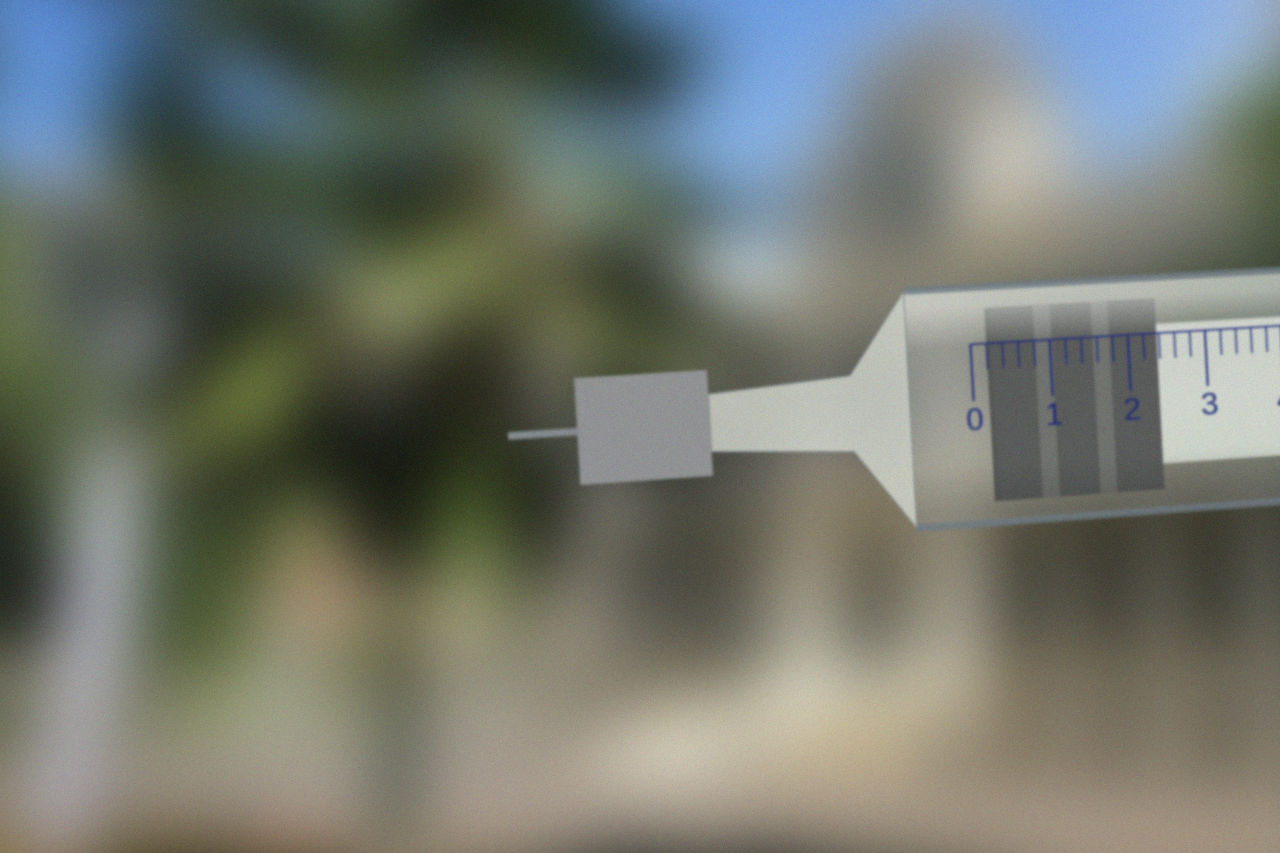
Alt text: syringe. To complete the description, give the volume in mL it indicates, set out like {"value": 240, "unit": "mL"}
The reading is {"value": 0.2, "unit": "mL"}
